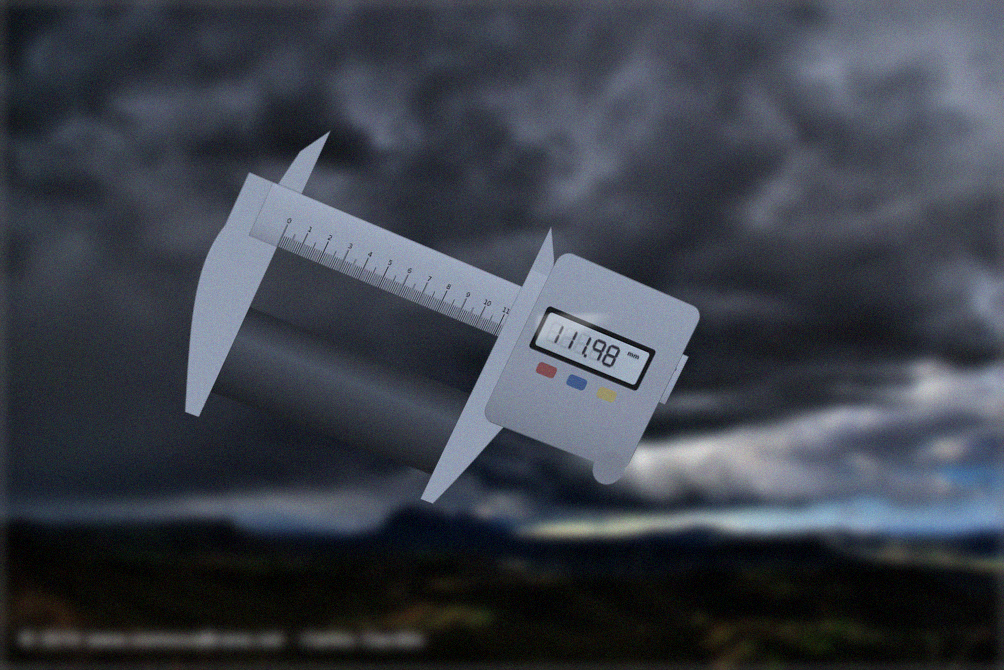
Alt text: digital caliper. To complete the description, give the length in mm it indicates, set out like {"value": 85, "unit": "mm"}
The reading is {"value": 111.98, "unit": "mm"}
